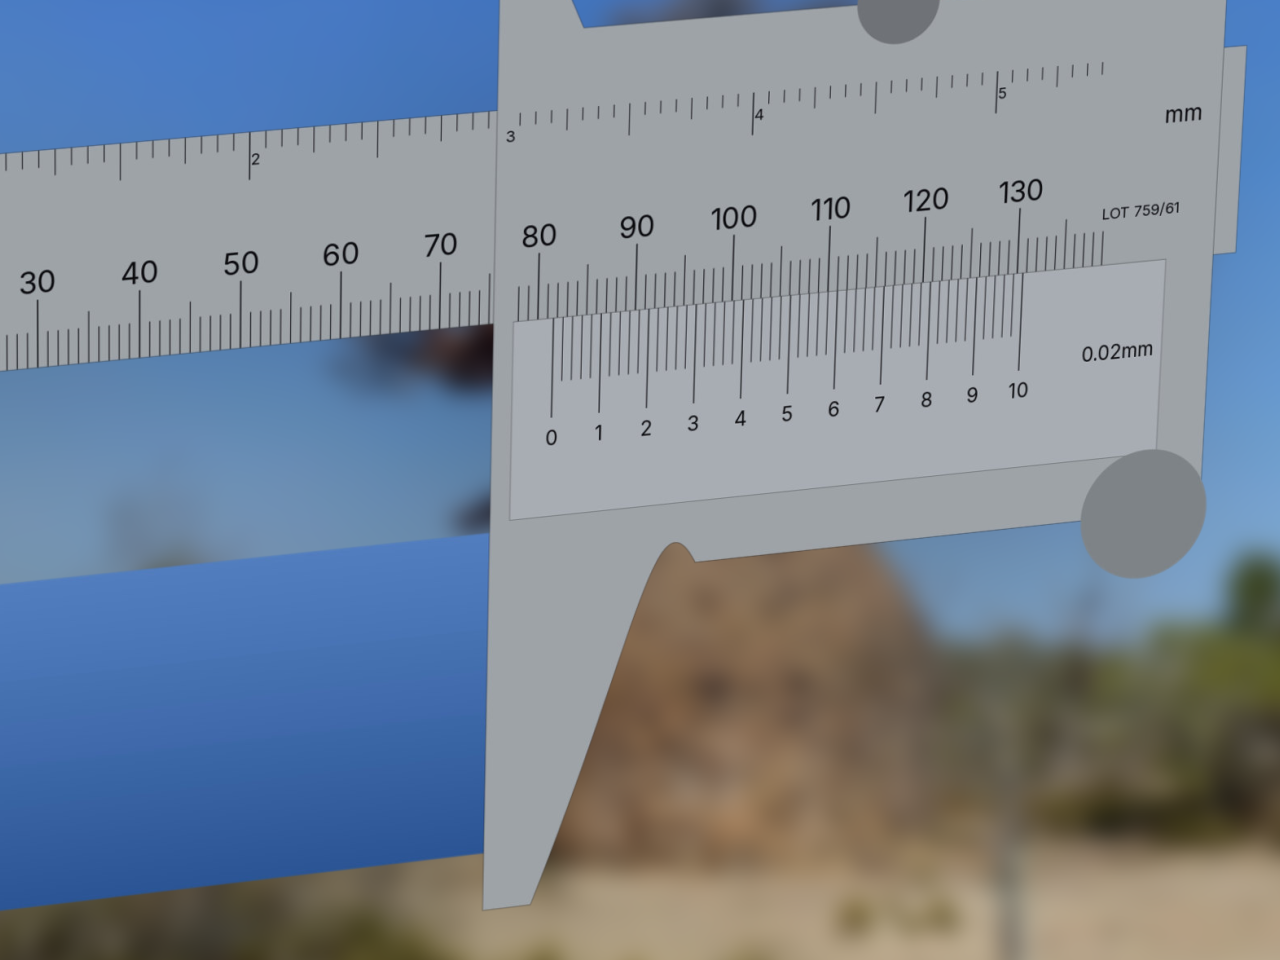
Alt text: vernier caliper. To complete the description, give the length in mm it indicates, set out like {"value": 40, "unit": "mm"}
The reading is {"value": 81.6, "unit": "mm"}
